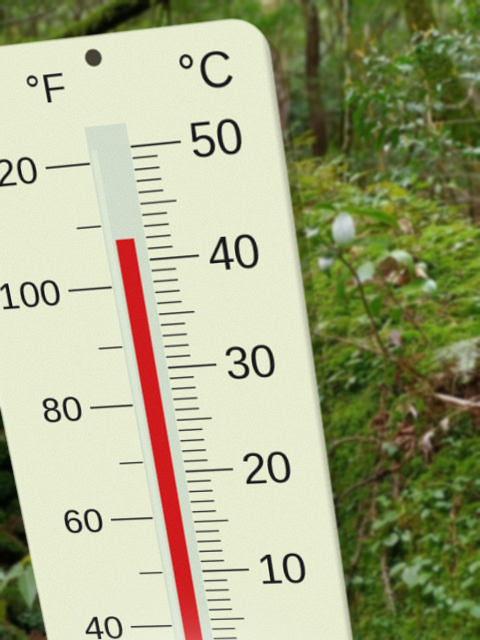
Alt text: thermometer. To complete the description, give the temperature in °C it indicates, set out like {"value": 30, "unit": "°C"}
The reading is {"value": 42, "unit": "°C"}
